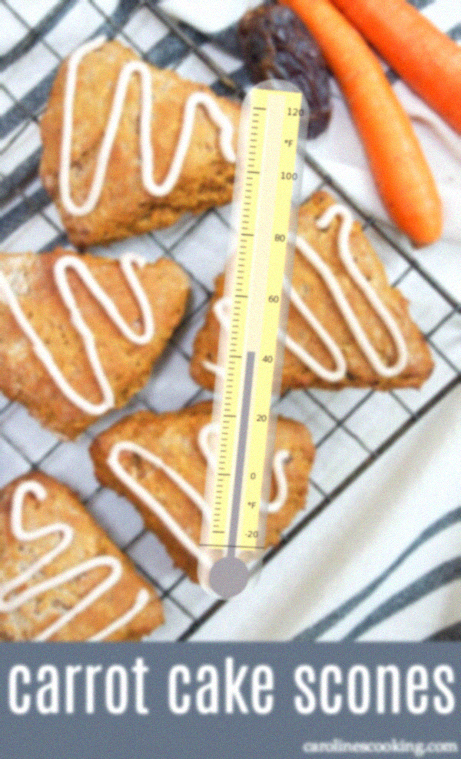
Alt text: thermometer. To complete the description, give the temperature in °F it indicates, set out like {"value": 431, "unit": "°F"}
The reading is {"value": 42, "unit": "°F"}
